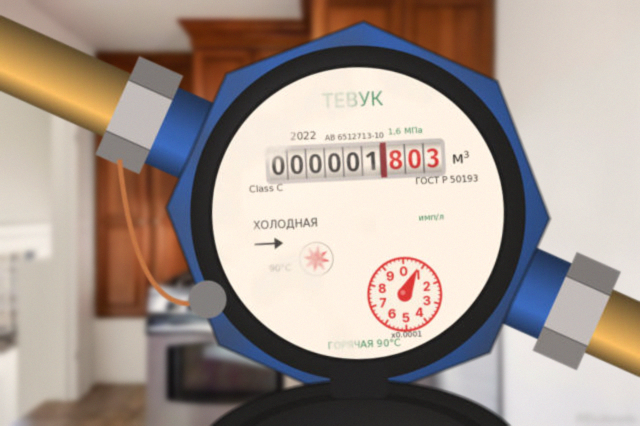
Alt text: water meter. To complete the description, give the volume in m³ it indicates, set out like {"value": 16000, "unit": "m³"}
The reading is {"value": 1.8030, "unit": "m³"}
